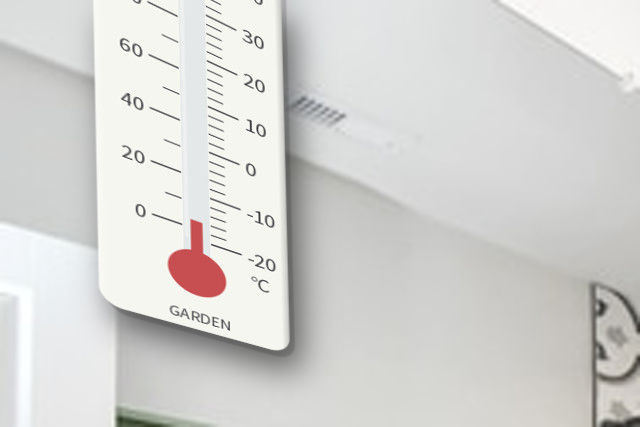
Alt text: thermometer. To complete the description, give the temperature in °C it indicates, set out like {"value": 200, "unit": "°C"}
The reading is {"value": -16, "unit": "°C"}
